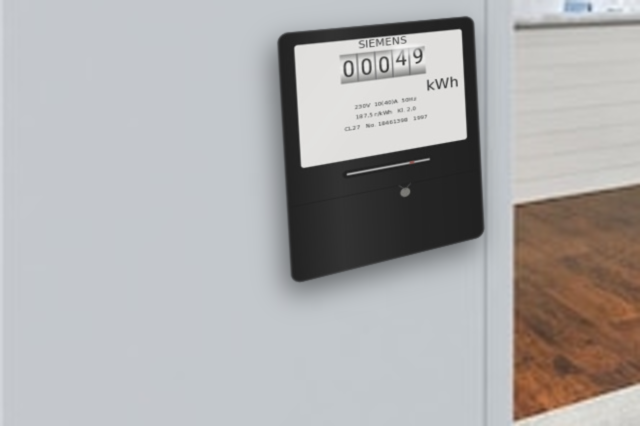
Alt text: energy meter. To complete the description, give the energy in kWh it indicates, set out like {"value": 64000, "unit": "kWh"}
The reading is {"value": 49, "unit": "kWh"}
